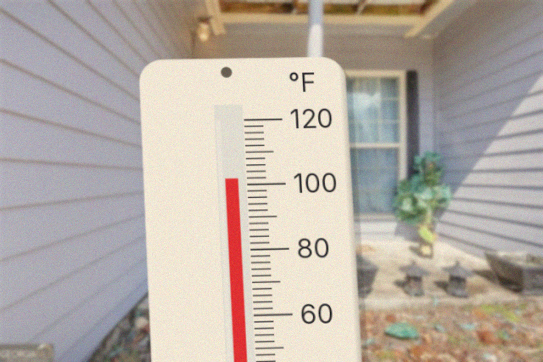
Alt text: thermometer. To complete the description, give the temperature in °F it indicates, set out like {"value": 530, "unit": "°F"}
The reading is {"value": 102, "unit": "°F"}
